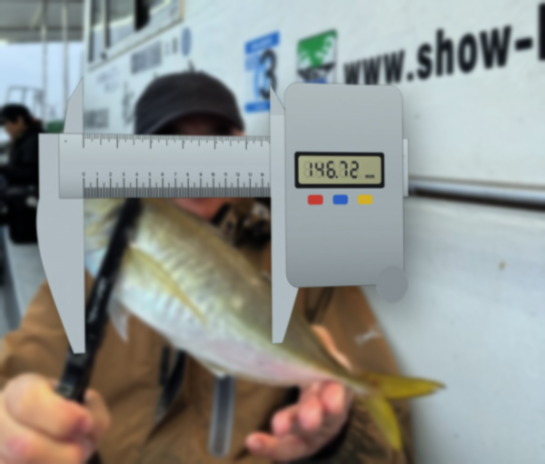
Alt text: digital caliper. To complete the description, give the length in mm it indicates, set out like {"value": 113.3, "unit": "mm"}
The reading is {"value": 146.72, "unit": "mm"}
